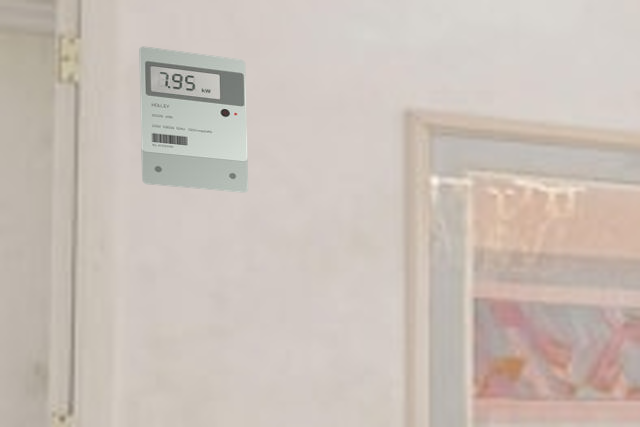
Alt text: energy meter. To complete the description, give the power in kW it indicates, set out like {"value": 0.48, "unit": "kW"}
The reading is {"value": 7.95, "unit": "kW"}
